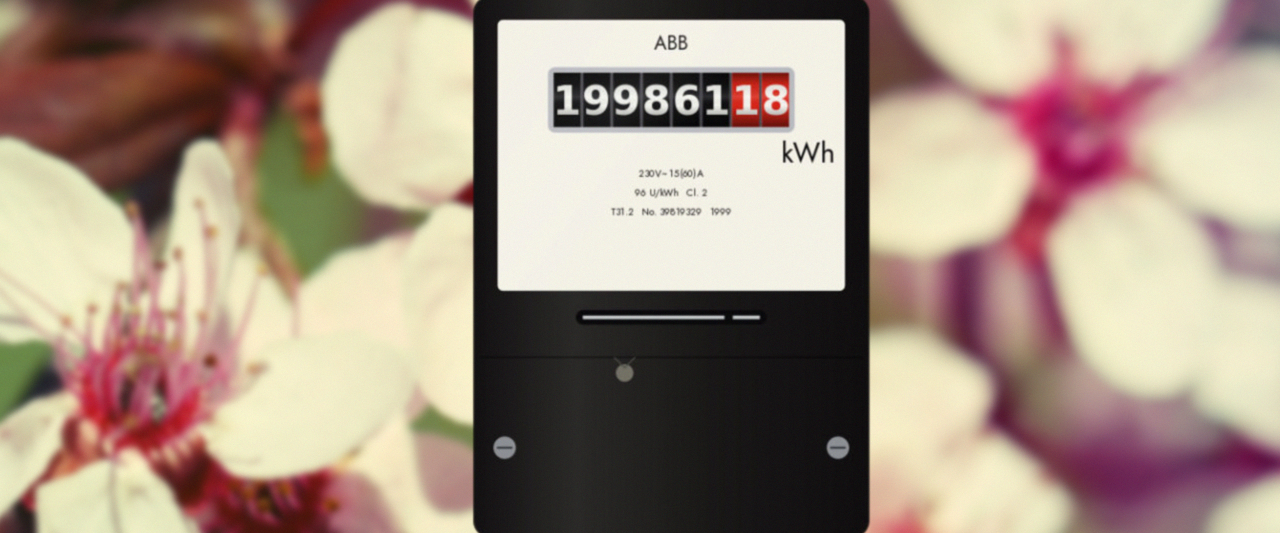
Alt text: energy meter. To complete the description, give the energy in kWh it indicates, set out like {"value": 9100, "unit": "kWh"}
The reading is {"value": 199861.18, "unit": "kWh"}
